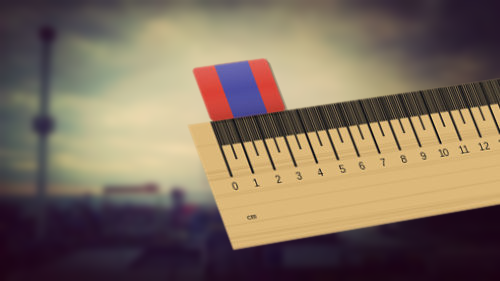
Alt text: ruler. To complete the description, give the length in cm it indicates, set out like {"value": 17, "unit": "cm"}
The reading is {"value": 3.5, "unit": "cm"}
